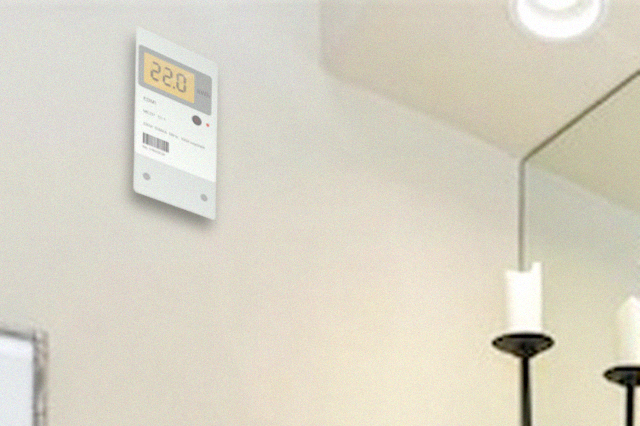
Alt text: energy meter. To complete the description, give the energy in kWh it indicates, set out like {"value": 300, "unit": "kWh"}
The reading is {"value": 22.0, "unit": "kWh"}
